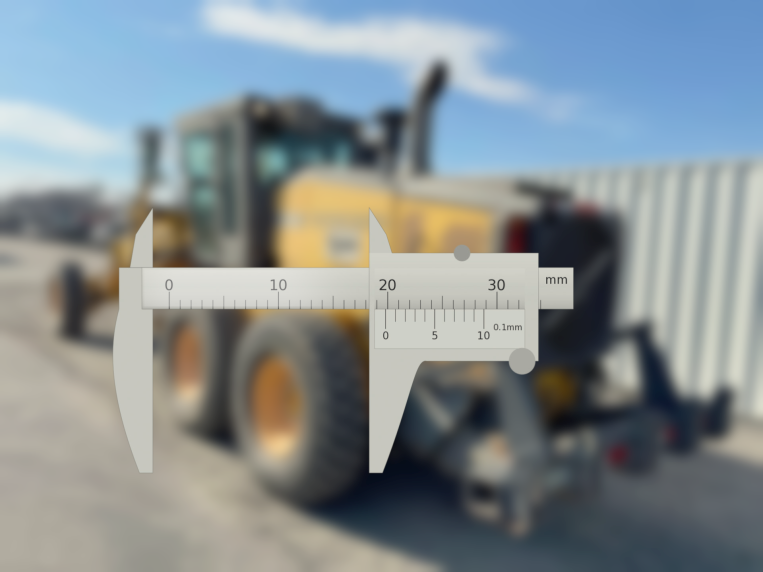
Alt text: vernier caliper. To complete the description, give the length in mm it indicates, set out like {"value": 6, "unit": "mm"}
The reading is {"value": 19.8, "unit": "mm"}
